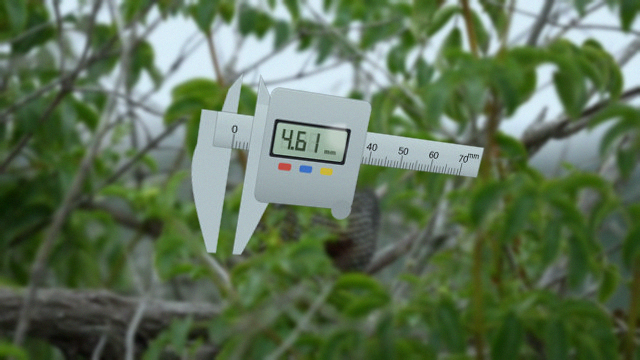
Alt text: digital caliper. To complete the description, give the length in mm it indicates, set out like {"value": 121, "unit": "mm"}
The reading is {"value": 4.61, "unit": "mm"}
